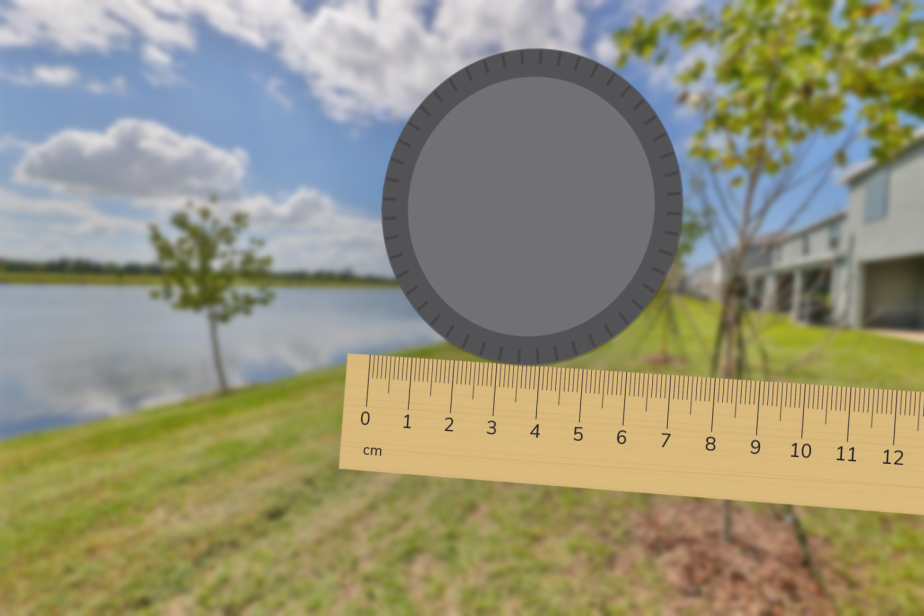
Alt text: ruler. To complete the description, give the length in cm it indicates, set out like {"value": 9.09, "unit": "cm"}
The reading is {"value": 7, "unit": "cm"}
